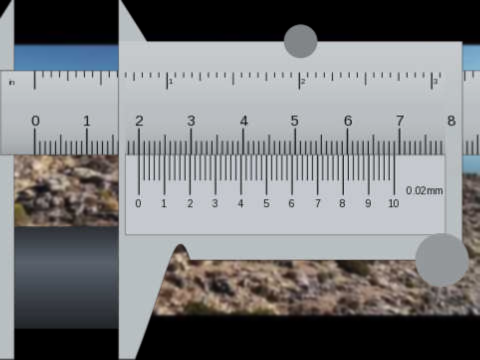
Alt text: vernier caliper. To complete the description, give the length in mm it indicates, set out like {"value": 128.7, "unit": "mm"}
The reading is {"value": 20.0, "unit": "mm"}
